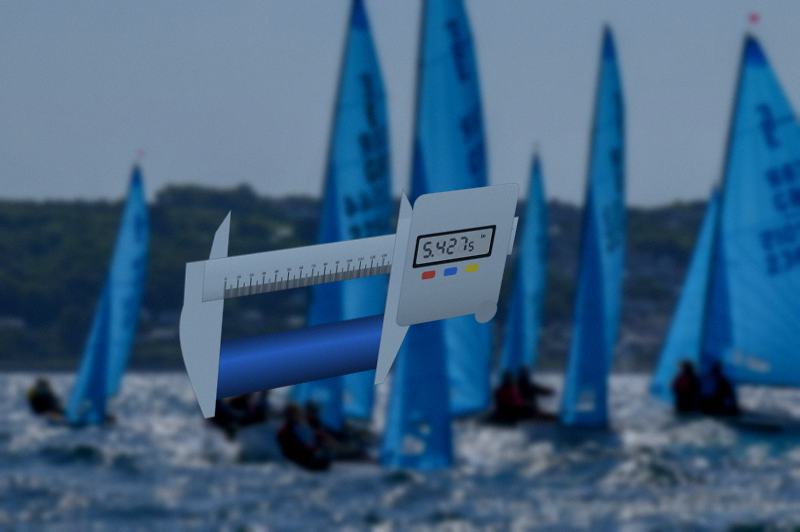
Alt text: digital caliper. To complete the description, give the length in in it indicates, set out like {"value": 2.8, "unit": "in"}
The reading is {"value": 5.4275, "unit": "in"}
